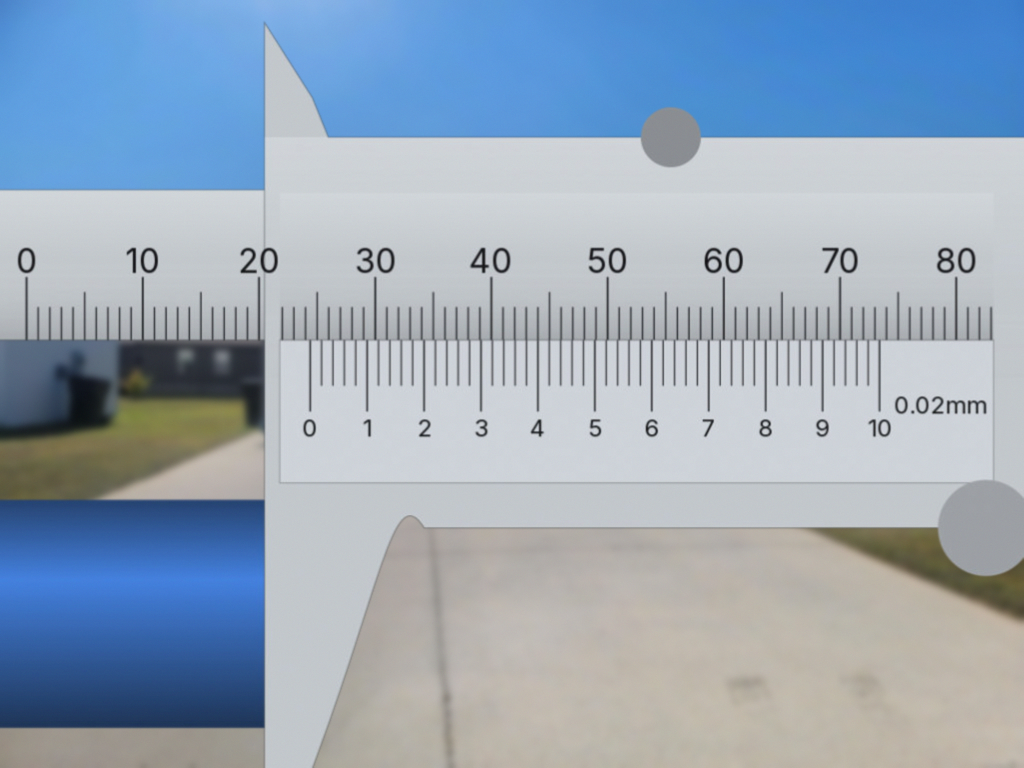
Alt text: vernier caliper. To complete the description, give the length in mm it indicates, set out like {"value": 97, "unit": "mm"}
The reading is {"value": 24.4, "unit": "mm"}
